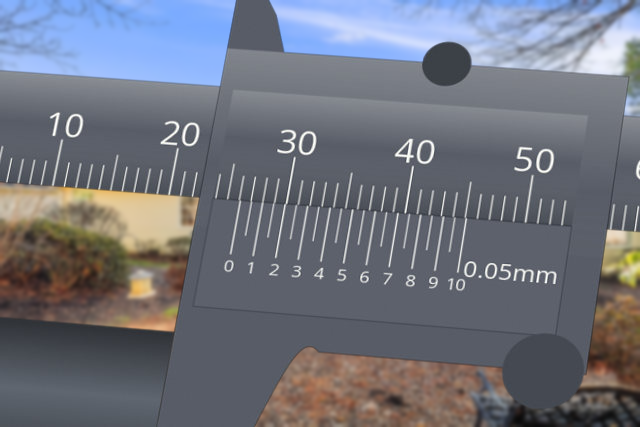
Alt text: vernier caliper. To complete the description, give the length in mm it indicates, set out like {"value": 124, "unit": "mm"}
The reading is {"value": 26.1, "unit": "mm"}
